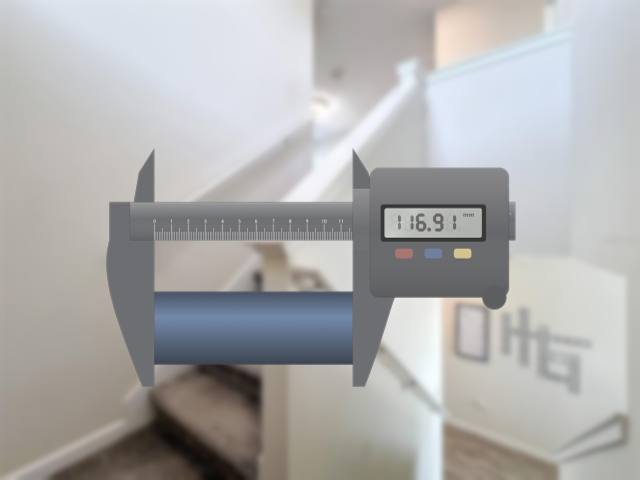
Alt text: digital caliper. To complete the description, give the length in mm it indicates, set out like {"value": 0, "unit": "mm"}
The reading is {"value": 116.91, "unit": "mm"}
